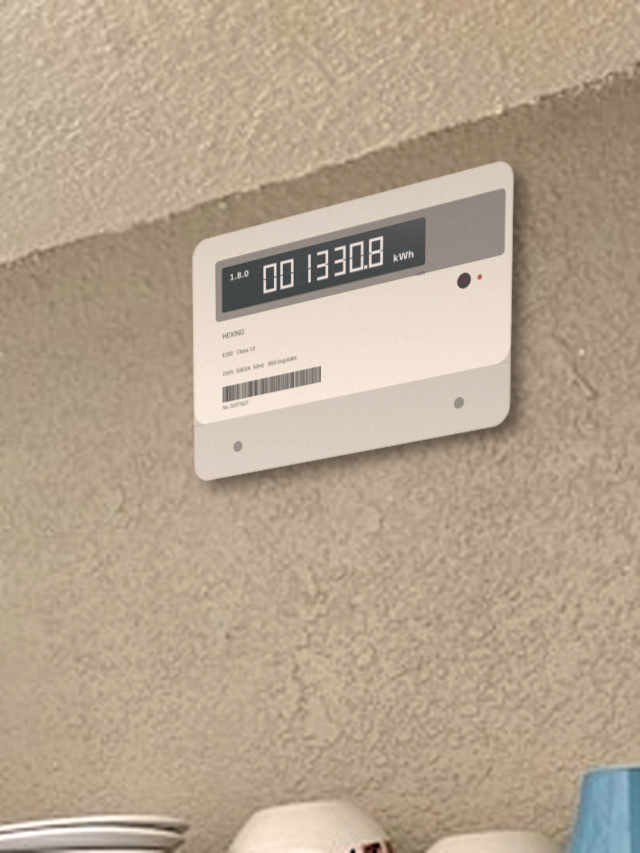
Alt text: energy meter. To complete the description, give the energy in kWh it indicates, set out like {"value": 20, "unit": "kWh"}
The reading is {"value": 1330.8, "unit": "kWh"}
